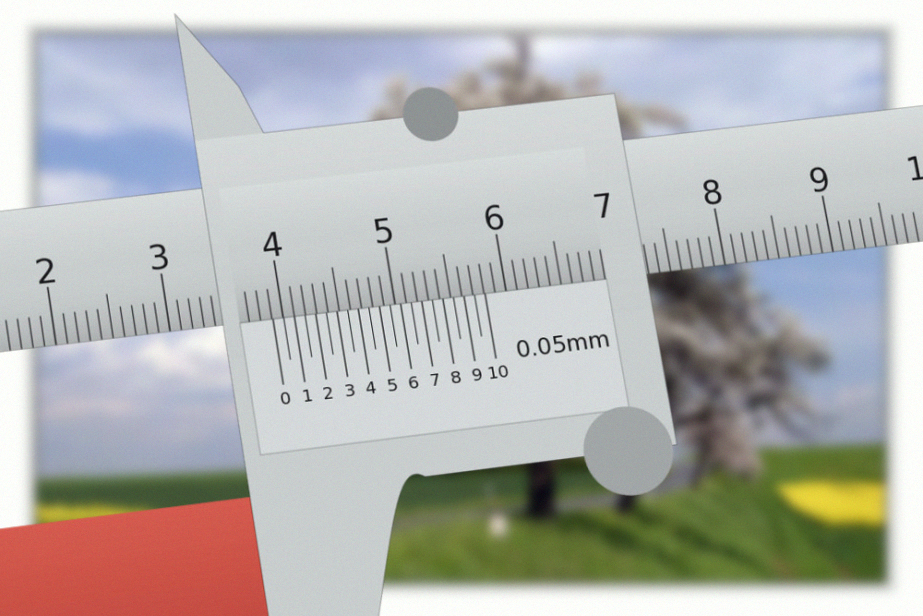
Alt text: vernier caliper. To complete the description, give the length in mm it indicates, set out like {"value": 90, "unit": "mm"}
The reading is {"value": 39.1, "unit": "mm"}
